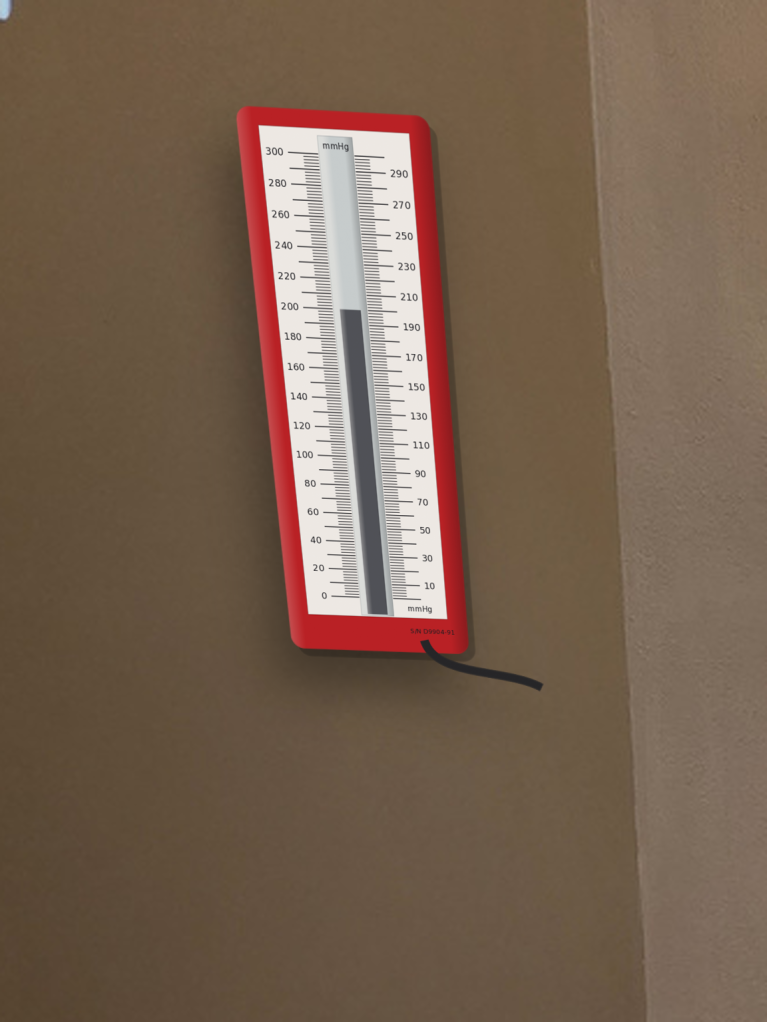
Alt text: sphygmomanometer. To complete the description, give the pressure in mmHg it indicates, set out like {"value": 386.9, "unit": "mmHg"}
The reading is {"value": 200, "unit": "mmHg"}
